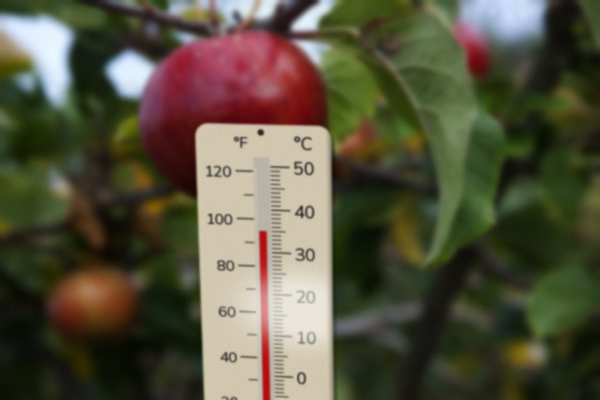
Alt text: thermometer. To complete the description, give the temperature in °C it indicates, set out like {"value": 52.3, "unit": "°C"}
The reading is {"value": 35, "unit": "°C"}
